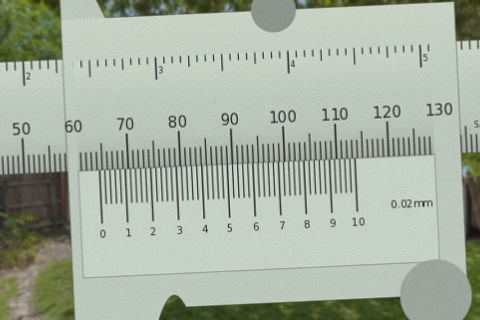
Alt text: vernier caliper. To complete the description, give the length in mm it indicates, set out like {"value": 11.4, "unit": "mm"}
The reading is {"value": 64.5, "unit": "mm"}
